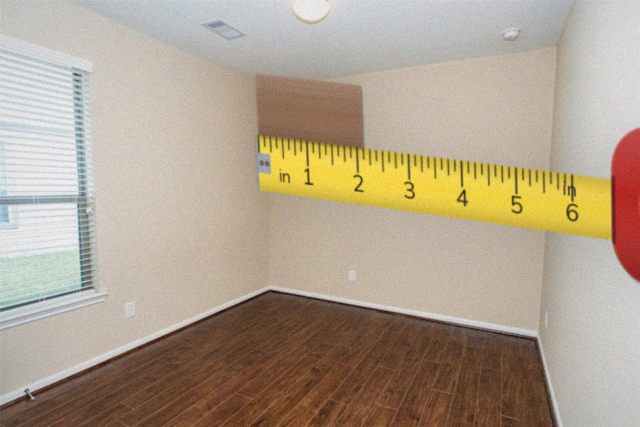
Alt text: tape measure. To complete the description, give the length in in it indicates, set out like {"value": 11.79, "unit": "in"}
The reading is {"value": 2.125, "unit": "in"}
